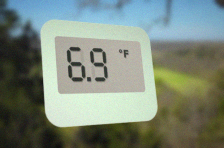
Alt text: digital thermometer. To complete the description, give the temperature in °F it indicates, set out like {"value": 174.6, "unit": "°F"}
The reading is {"value": 6.9, "unit": "°F"}
